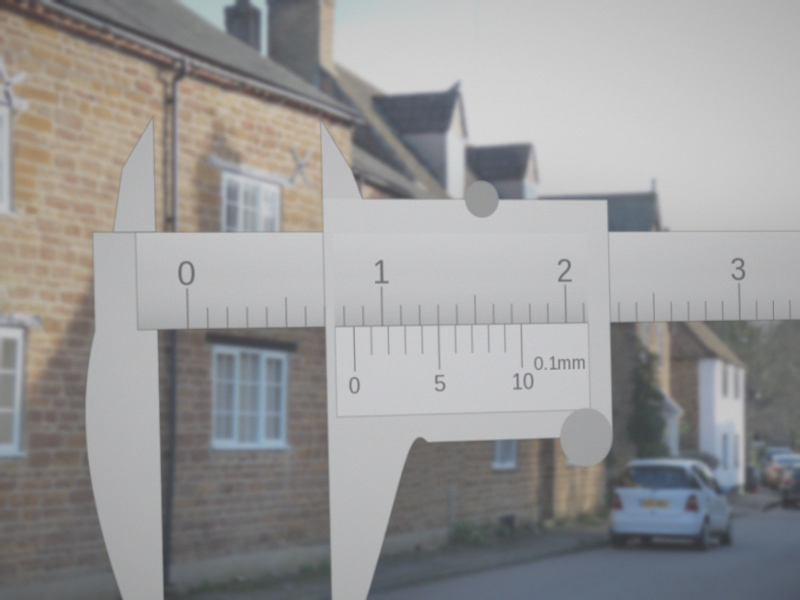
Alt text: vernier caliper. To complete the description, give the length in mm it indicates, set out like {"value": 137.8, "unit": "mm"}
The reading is {"value": 8.5, "unit": "mm"}
